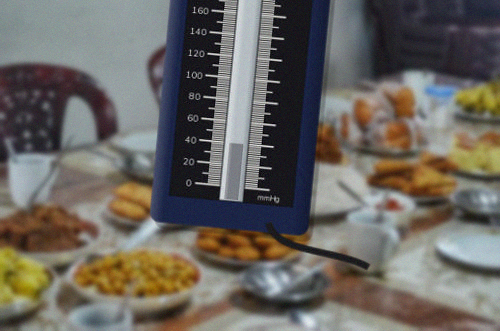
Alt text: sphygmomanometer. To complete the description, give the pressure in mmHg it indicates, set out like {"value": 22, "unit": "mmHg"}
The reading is {"value": 40, "unit": "mmHg"}
